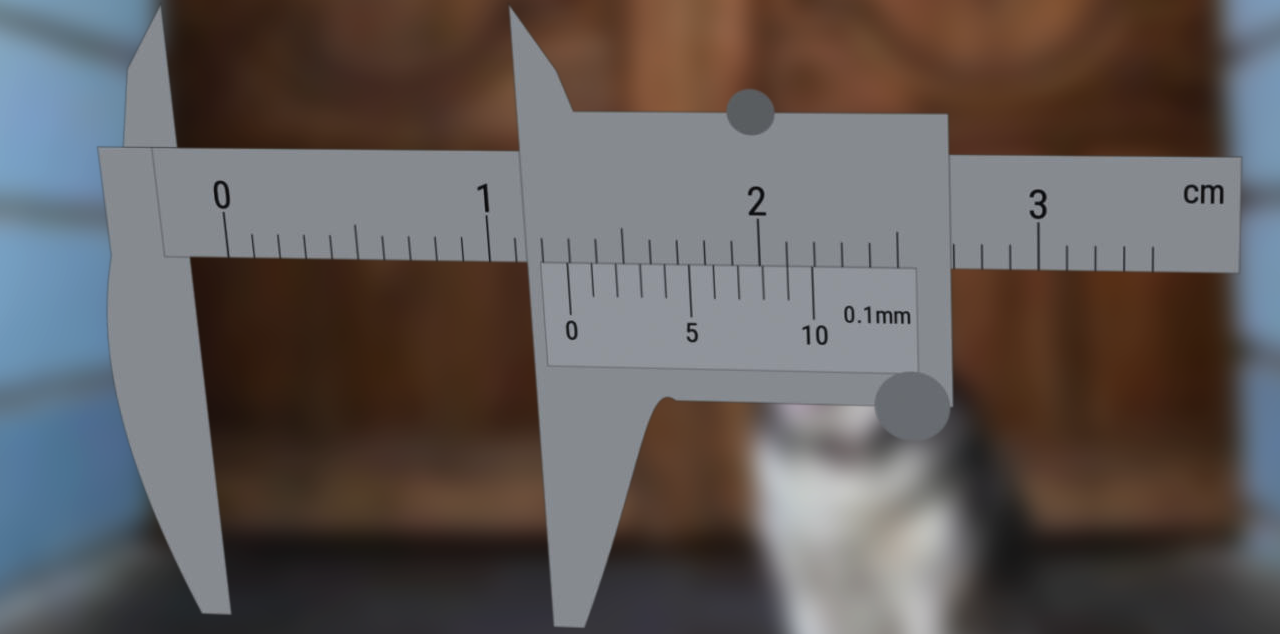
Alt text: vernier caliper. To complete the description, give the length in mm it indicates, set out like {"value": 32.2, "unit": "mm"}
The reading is {"value": 12.9, "unit": "mm"}
